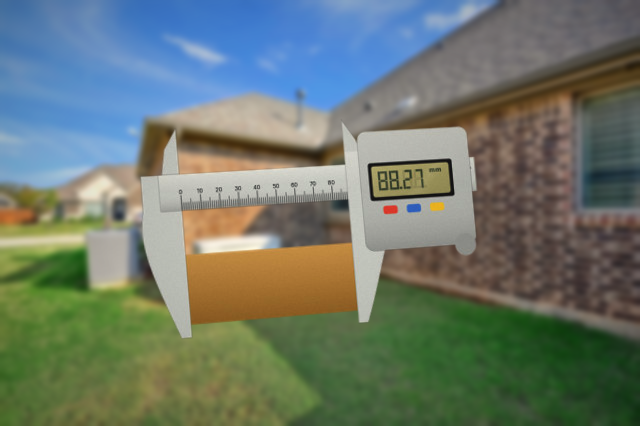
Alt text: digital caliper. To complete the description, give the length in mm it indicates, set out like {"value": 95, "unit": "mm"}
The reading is {"value": 88.27, "unit": "mm"}
